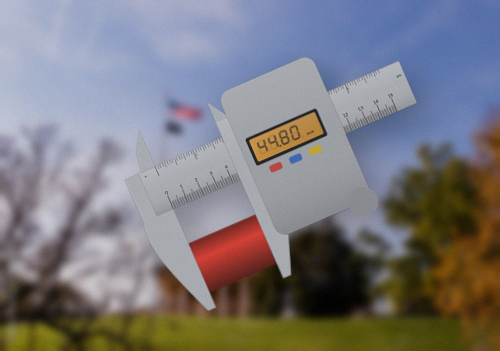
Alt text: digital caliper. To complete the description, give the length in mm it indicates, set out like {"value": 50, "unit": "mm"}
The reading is {"value": 44.80, "unit": "mm"}
